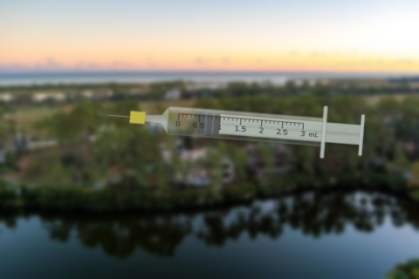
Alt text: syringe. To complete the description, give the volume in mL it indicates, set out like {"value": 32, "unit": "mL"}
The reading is {"value": 0.5, "unit": "mL"}
